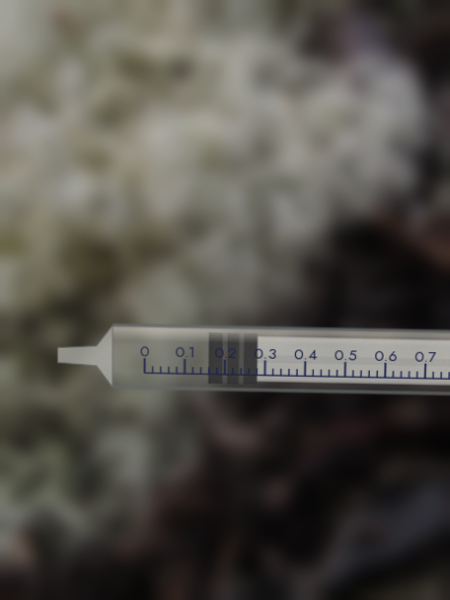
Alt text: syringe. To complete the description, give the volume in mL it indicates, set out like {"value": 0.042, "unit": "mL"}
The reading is {"value": 0.16, "unit": "mL"}
